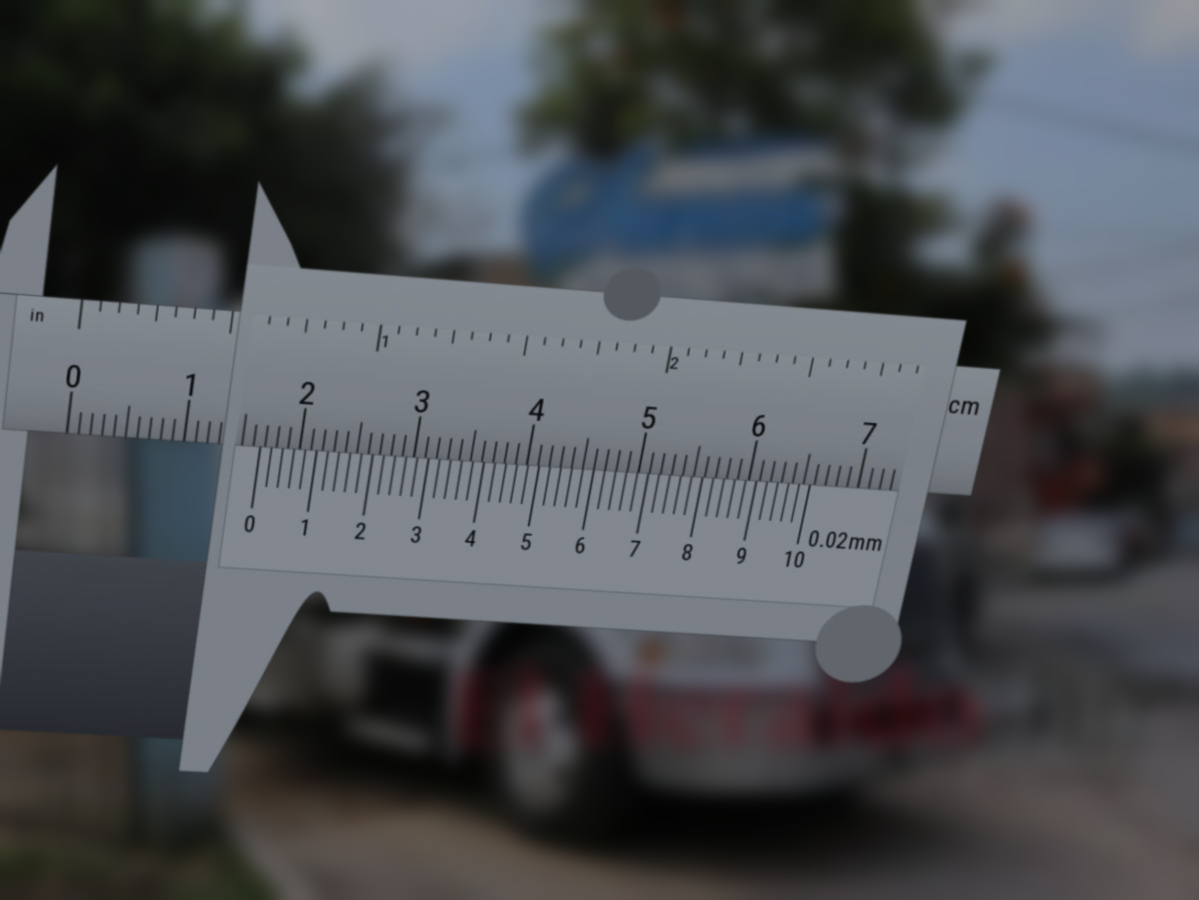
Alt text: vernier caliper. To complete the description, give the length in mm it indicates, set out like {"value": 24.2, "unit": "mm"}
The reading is {"value": 16.6, "unit": "mm"}
